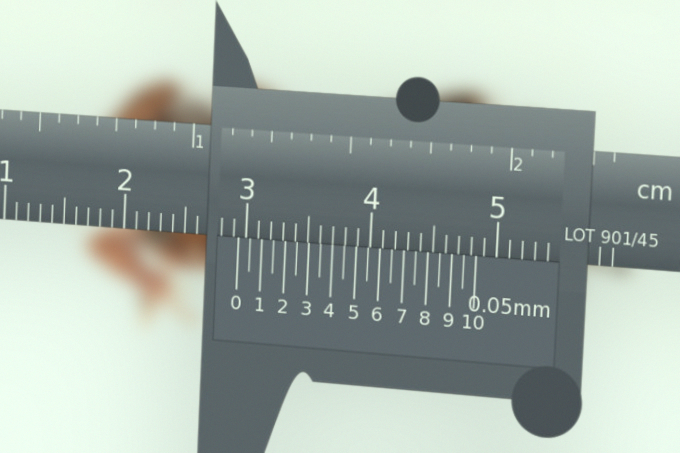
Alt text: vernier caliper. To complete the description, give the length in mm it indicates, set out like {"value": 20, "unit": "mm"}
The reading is {"value": 29.4, "unit": "mm"}
